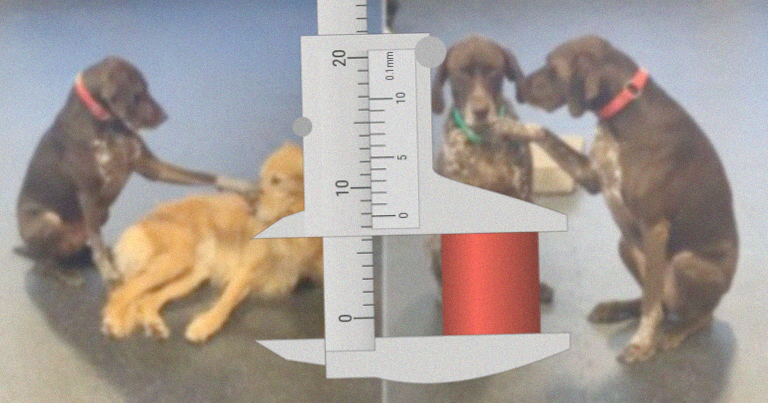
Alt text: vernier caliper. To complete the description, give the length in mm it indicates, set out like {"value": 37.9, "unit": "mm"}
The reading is {"value": 7.8, "unit": "mm"}
